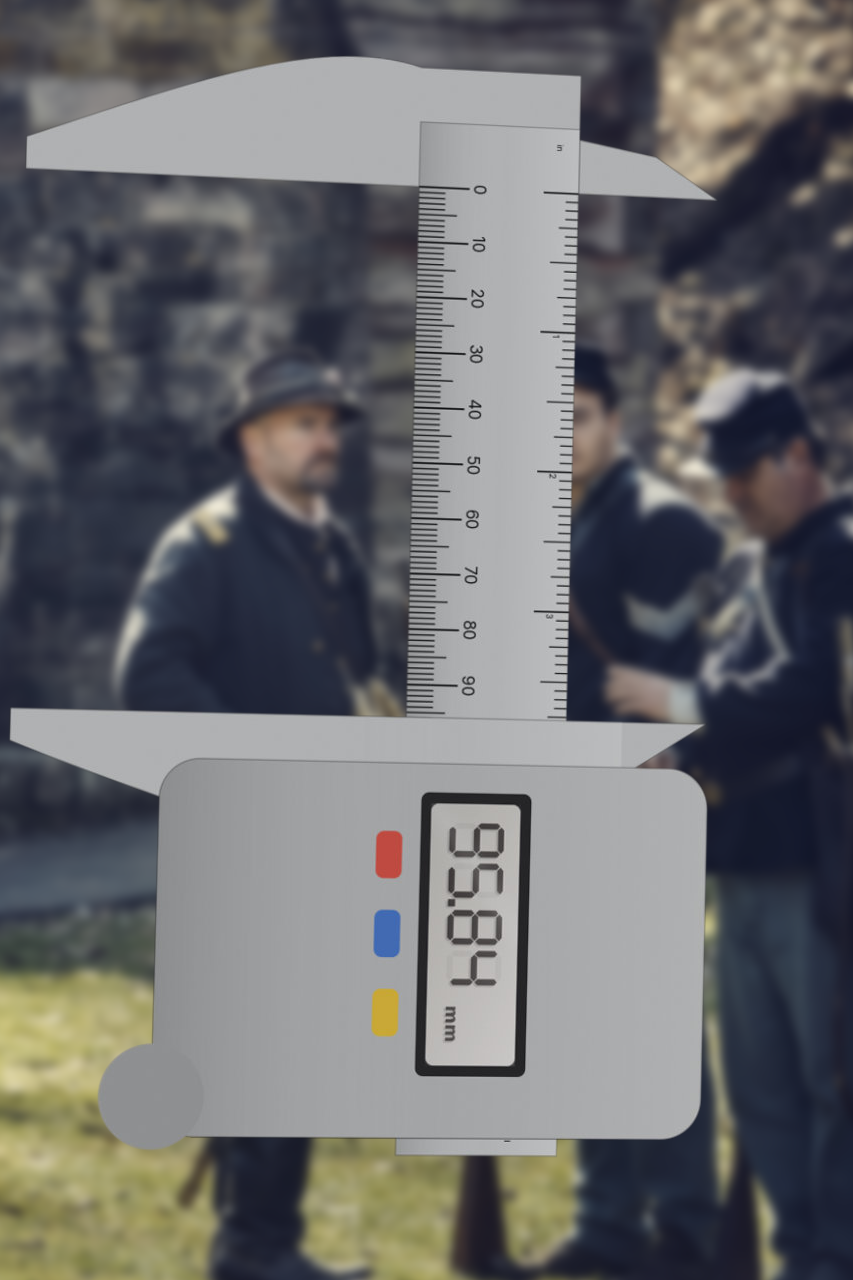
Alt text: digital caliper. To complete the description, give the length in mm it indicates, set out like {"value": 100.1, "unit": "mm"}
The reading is {"value": 95.84, "unit": "mm"}
